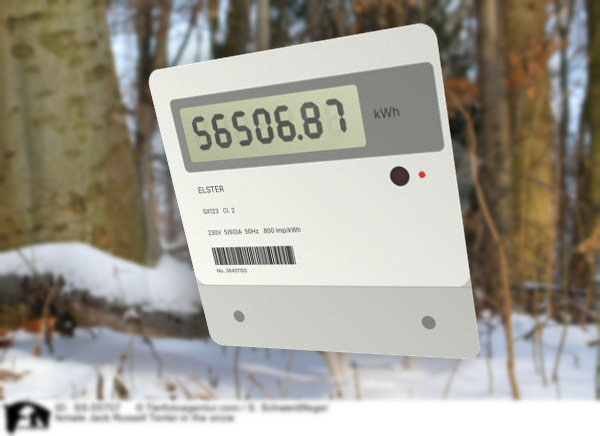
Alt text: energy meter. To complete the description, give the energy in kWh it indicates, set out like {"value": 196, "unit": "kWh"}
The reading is {"value": 56506.87, "unit": "kWh"}
